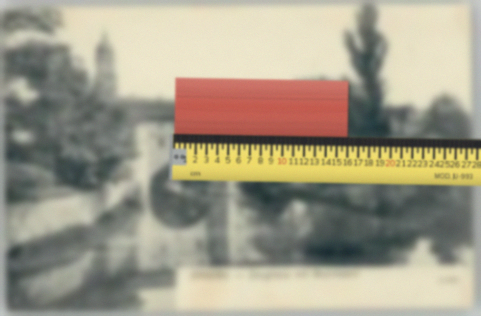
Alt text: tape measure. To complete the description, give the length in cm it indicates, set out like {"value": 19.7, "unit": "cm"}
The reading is {"value": 16, "unit": "cm"}
